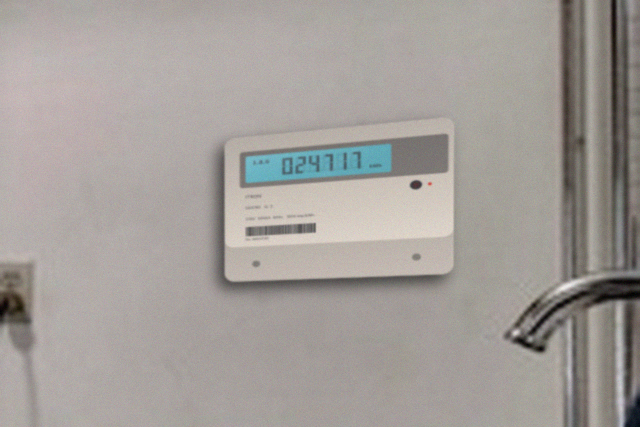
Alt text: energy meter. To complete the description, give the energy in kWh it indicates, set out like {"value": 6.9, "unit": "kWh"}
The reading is {"value": 24717, "unit": "kWh"}
